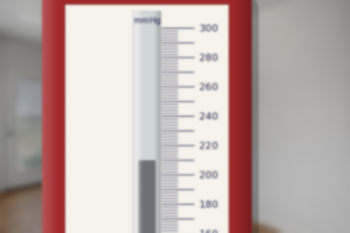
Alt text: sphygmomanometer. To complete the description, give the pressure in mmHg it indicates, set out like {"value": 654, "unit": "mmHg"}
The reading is {"value": 210, "unit": "mmHg"}
